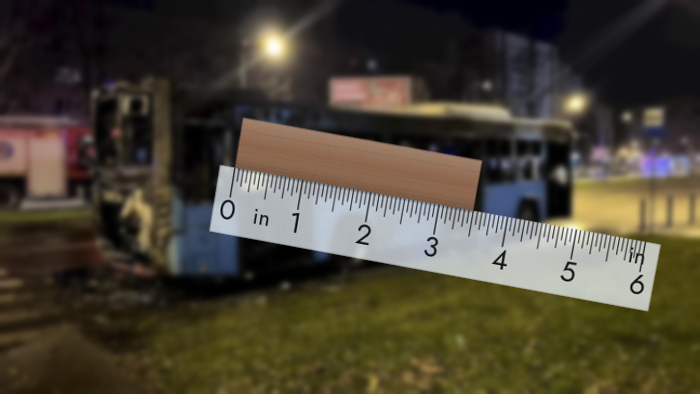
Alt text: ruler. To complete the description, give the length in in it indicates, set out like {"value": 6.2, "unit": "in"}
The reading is {"value": 3.5, "unit": "in"}
